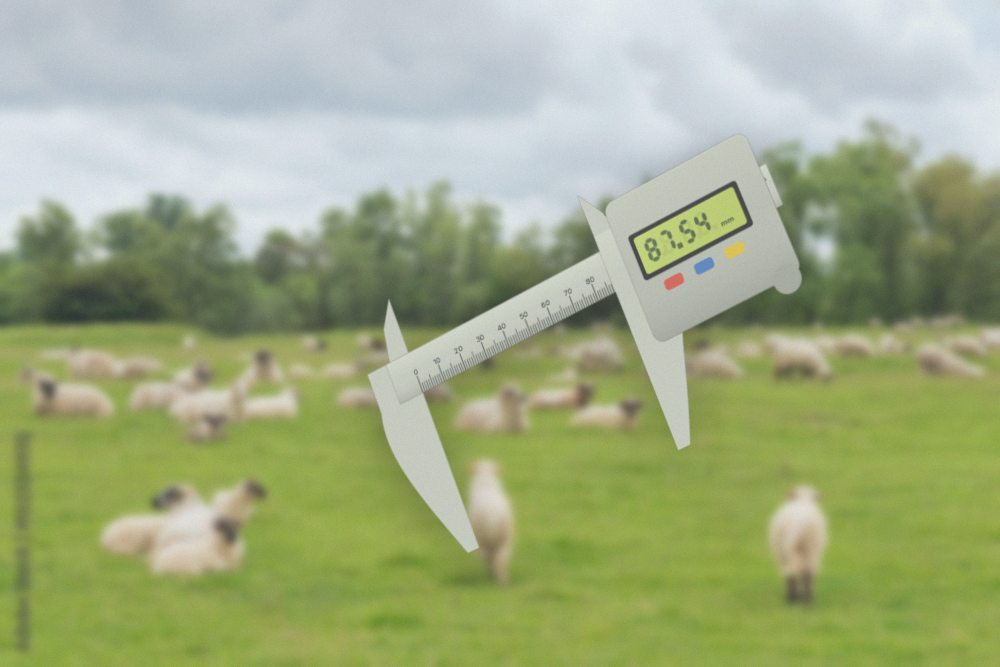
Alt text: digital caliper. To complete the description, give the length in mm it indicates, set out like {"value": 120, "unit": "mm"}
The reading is {"value": 87.54, "unit": "mm"}
